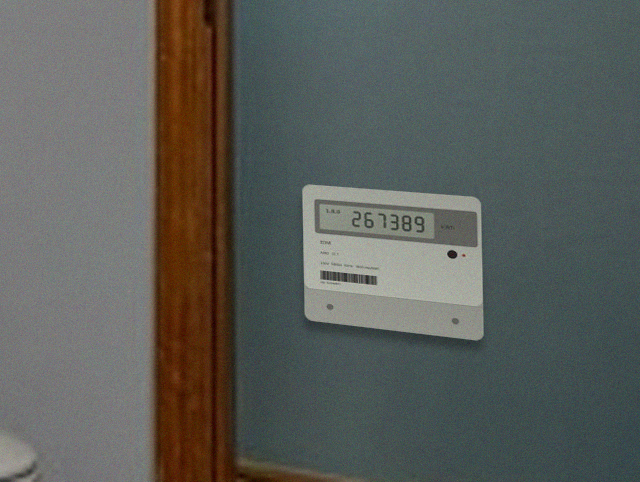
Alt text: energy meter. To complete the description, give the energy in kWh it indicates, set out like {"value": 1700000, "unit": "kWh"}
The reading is {"value": 267389, "unit": "kWh"}
